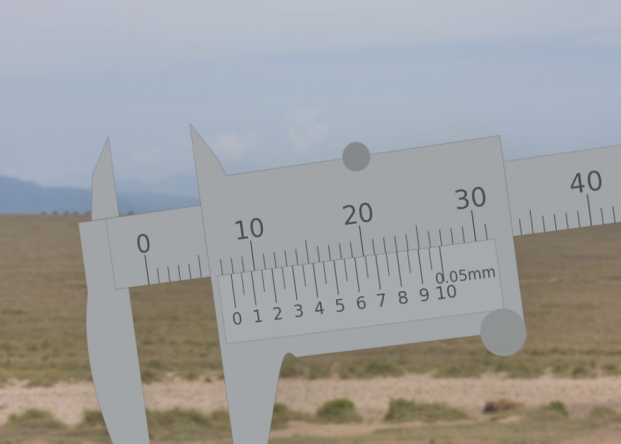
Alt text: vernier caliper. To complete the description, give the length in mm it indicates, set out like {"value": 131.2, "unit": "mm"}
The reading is {"value": 7.8, "unit": "mm"}
